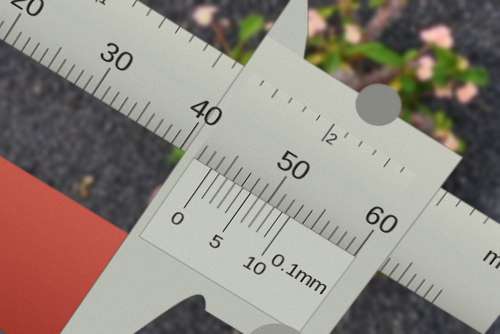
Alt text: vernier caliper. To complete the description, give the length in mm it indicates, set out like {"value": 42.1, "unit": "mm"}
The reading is {"value": 43.6, "unit": "mm"}
